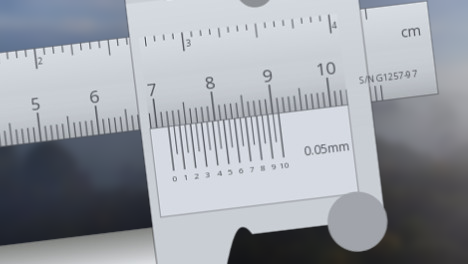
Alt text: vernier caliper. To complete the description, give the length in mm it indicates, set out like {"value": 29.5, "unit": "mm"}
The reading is {"value": 72.0, "unit": "mm"}
